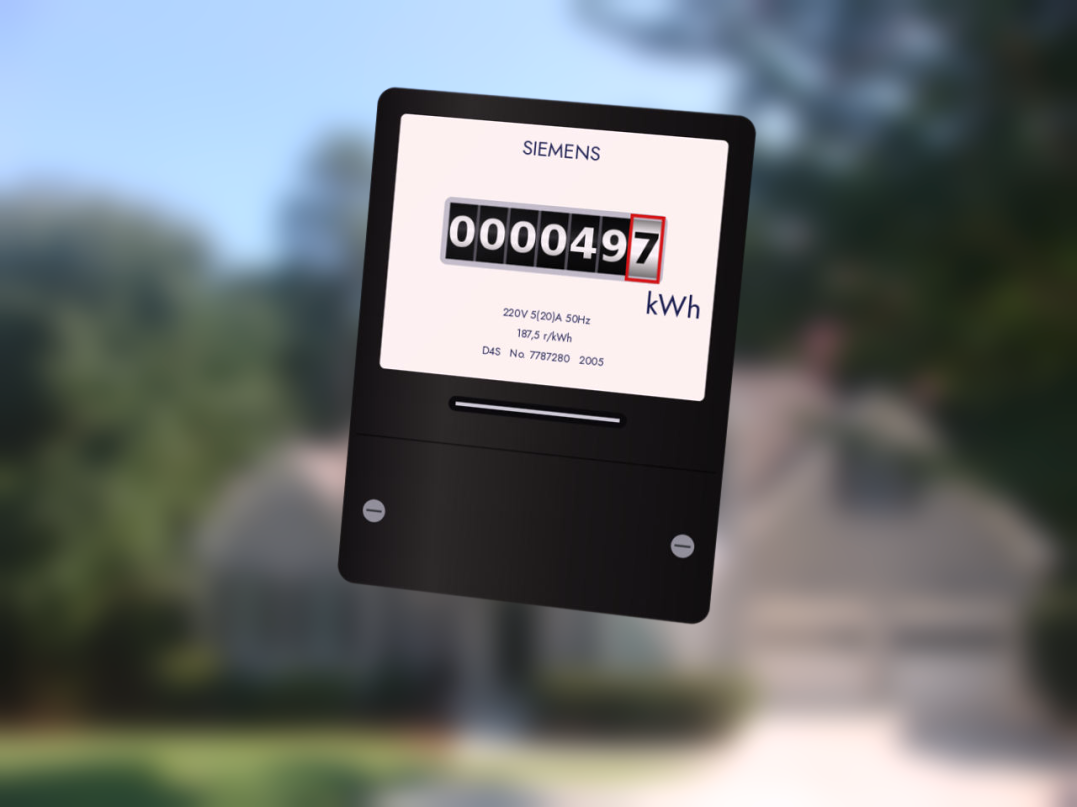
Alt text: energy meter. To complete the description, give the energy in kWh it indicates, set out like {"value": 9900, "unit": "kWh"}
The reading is {"value": 49.7, "unit": "kWh"}
